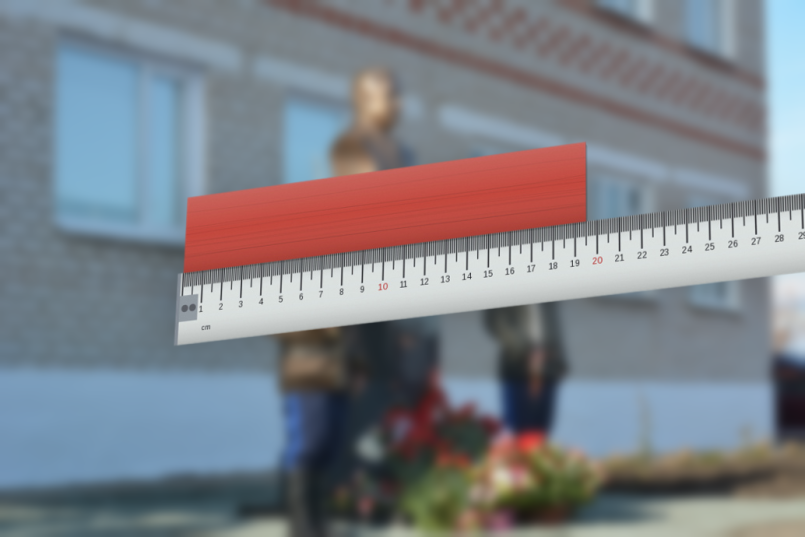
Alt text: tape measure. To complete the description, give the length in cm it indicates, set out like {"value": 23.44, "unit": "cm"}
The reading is {"value": 19.5, "unit": "cm"}
